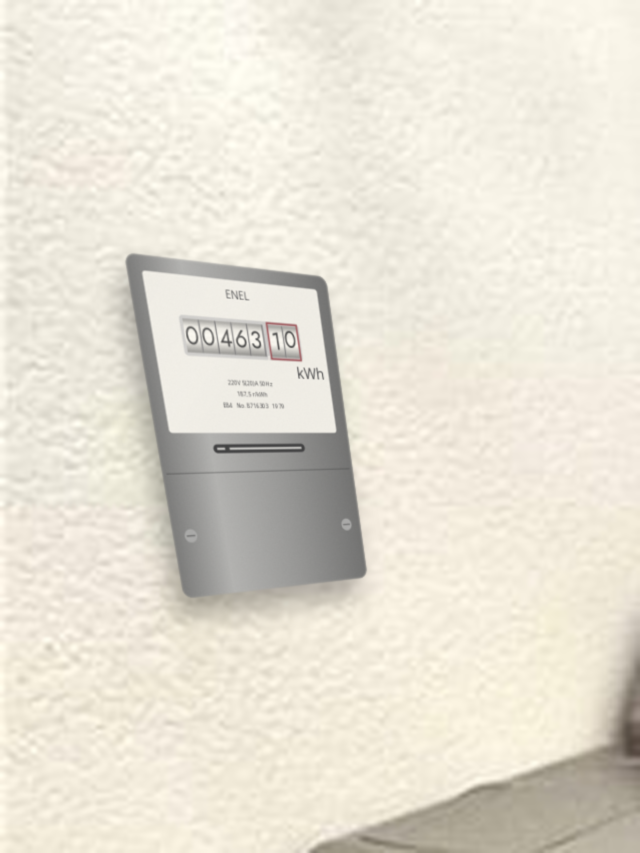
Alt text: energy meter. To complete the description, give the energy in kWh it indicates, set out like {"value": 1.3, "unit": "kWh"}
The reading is {"value": 463.10, "unit": "kWh"}
